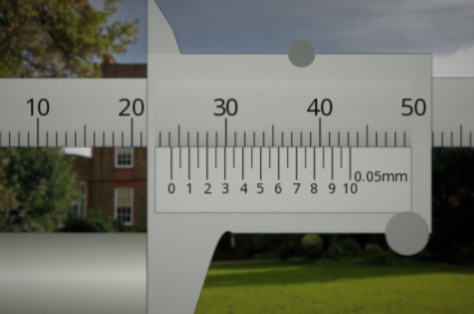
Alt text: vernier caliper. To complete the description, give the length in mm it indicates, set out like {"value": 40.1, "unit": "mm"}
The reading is {"value": 24.2, "unit": "mm"}
